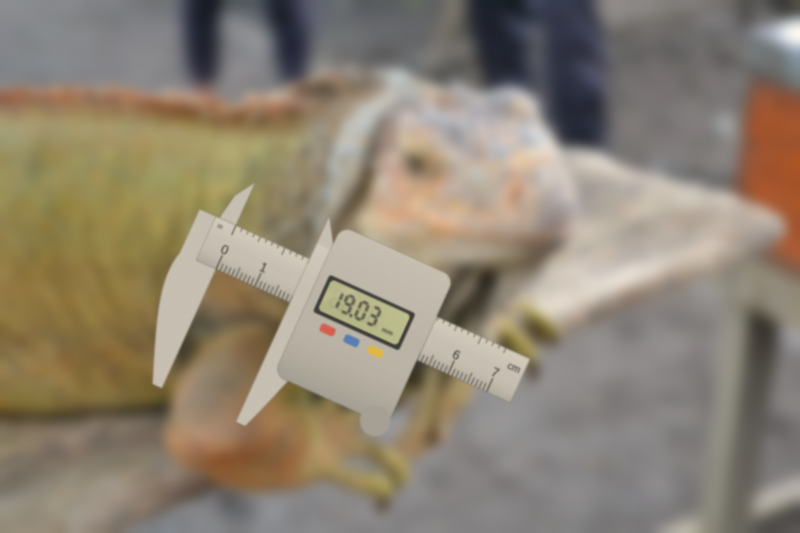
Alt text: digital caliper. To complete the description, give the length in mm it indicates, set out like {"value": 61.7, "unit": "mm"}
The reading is {"value": 19.03, "unit": "mm"}
